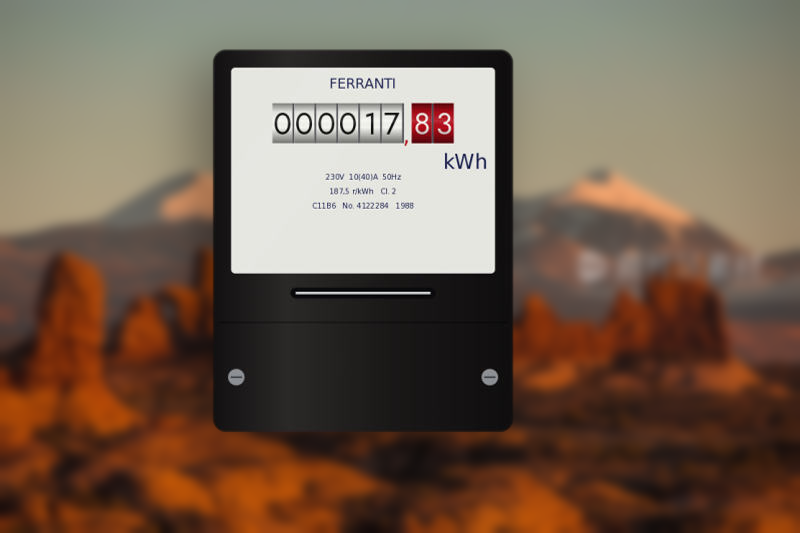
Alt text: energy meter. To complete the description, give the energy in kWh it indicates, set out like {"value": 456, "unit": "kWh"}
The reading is {"value": 17.83, "unit": "kWh"}
